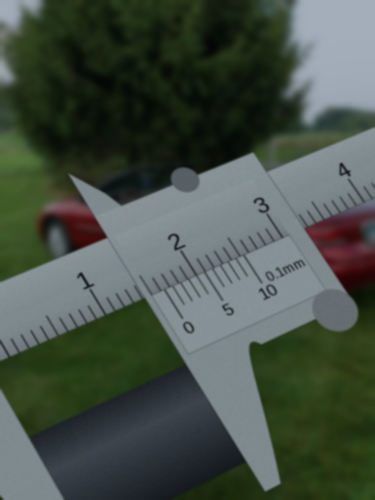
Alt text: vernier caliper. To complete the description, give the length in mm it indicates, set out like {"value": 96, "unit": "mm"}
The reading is {"value": 16.4, "unit": "mm"}
